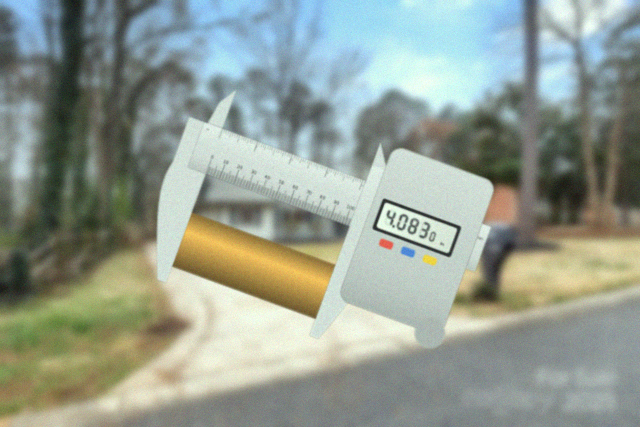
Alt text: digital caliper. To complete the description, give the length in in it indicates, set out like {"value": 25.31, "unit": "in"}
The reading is {"value": 4.0830, "unit": "in"}
